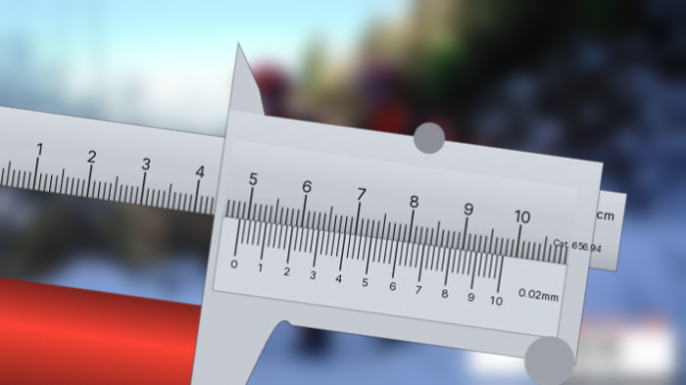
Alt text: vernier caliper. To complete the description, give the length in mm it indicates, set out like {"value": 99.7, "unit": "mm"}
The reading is {"value": 48.5, "unit": "mm"}
